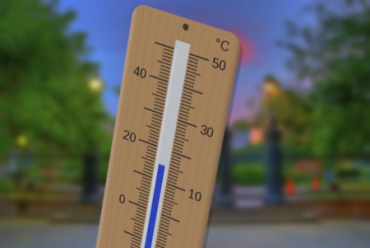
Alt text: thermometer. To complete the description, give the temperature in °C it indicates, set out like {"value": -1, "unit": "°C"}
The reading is {"value": 15, "unit": "°C"}
